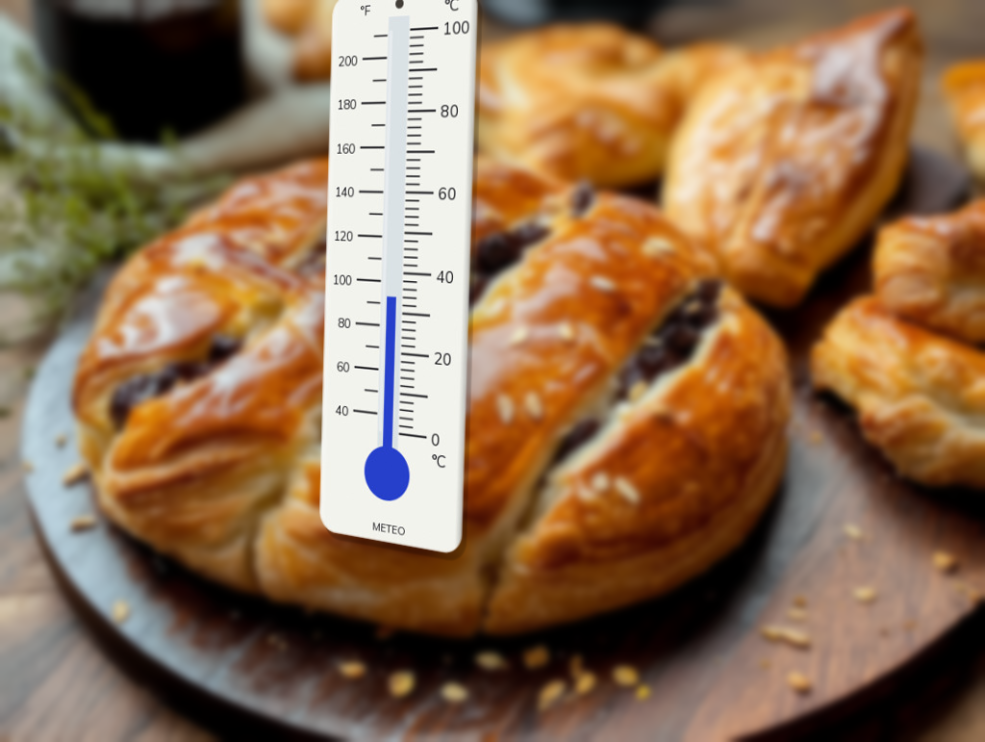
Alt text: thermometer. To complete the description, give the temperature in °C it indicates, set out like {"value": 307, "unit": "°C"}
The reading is {"value": 34, "unit": "°C"}
